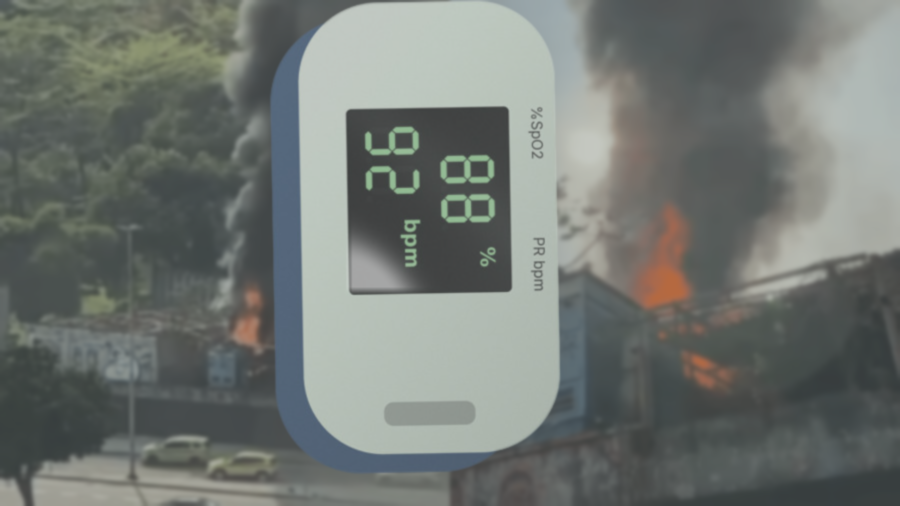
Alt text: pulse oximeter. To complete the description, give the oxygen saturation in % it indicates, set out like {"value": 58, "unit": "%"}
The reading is {"value": 88, "unit": "%"}
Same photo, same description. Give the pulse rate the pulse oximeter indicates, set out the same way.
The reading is {"value": 92, "unit": "bpm"}
